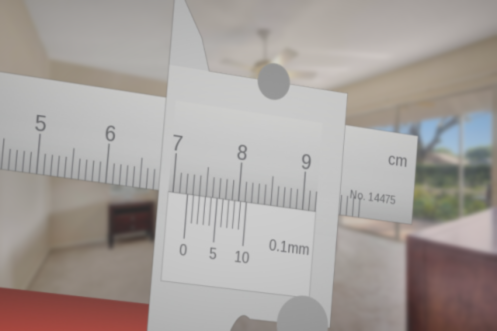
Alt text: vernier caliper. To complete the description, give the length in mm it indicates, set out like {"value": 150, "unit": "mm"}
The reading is {"value": 72.2, "unit": "mm"}
